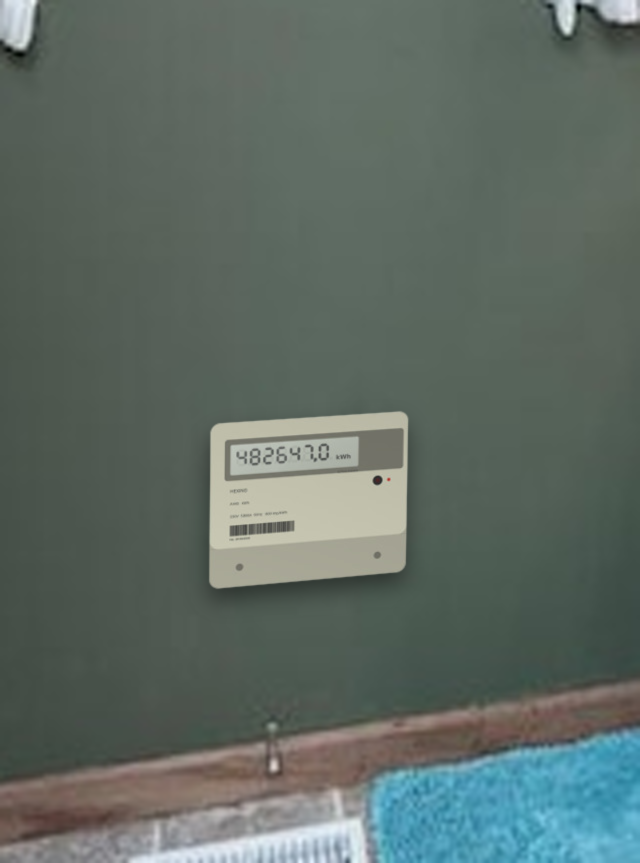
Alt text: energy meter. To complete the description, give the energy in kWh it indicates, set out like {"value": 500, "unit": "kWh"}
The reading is {"value": 482647.0, "unit": "kWh"}
